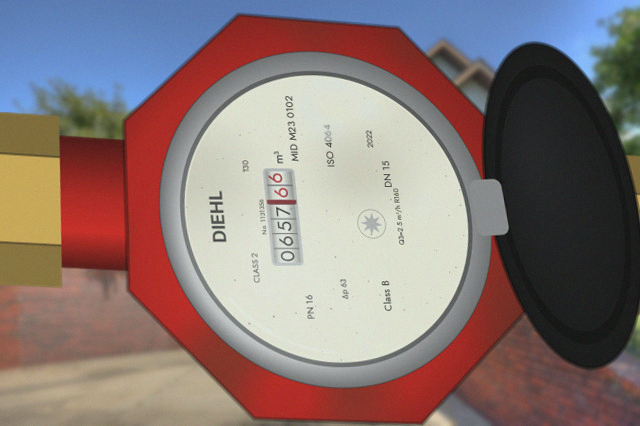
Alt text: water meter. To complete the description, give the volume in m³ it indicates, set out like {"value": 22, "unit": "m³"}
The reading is {"value": 657.66, "unit": "m³"}
